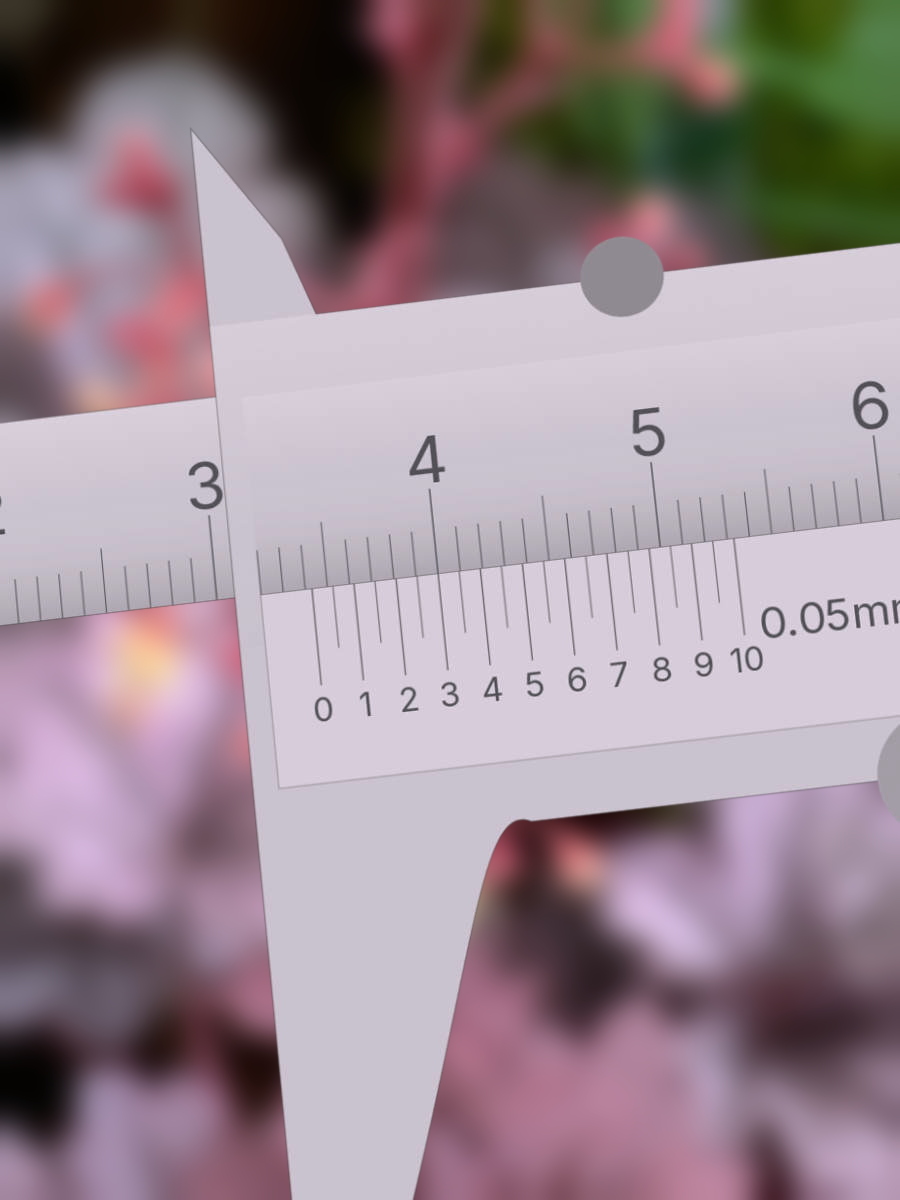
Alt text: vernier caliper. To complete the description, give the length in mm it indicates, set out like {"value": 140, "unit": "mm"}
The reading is {"value": 34.3, "unit": "mm"}
